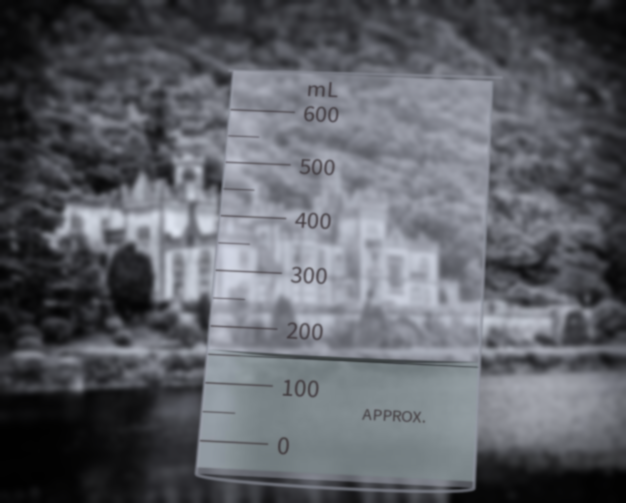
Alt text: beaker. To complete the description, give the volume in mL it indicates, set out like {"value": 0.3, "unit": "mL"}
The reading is {"value": 150, "unit": "mL"}
